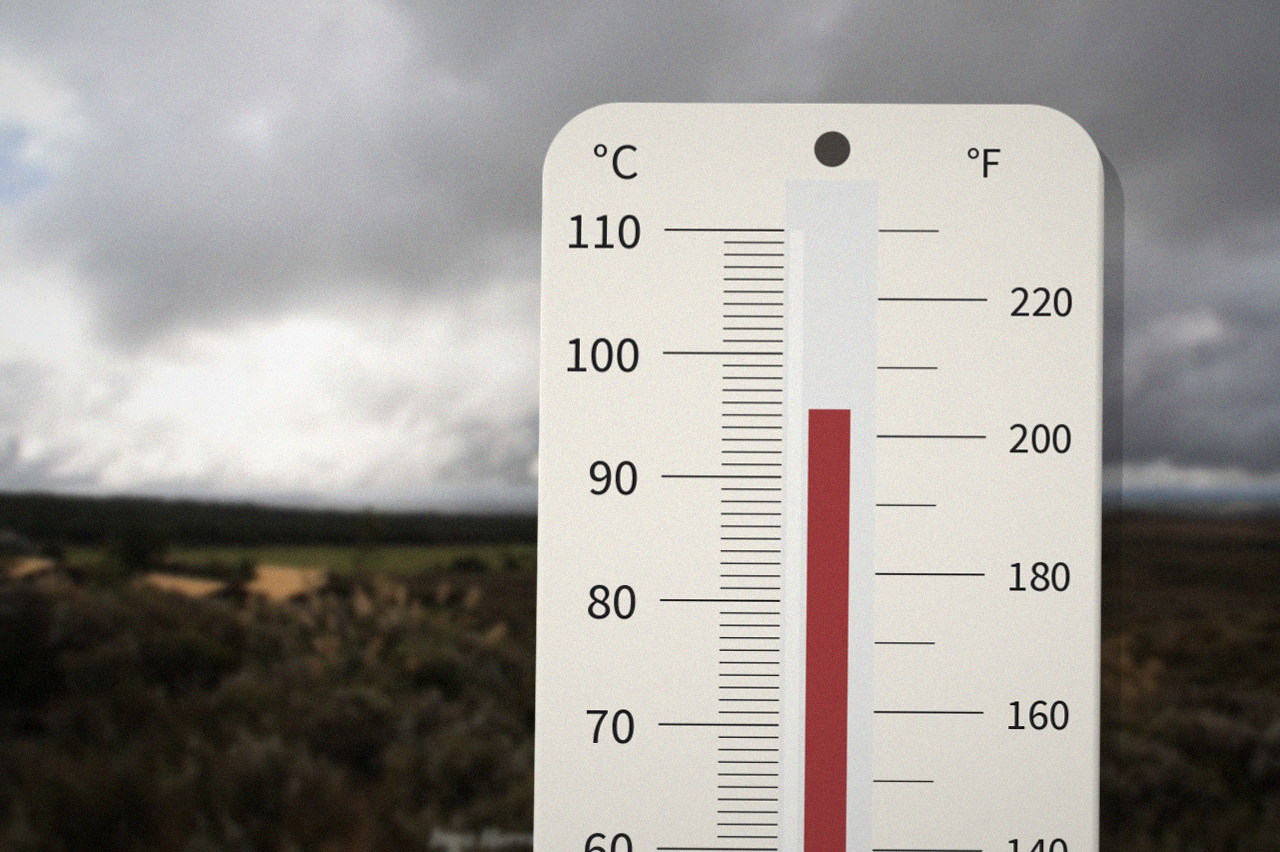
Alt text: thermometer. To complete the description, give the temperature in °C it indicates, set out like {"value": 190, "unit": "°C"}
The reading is {"value": 95.5, "unit": "°C"}
